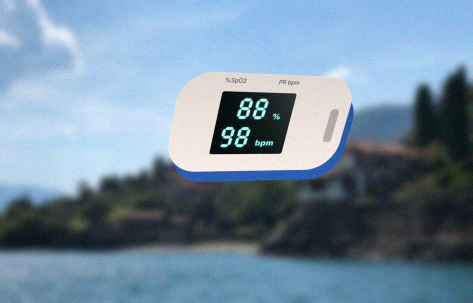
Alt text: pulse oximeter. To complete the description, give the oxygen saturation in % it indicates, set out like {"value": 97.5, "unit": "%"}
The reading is {"value": 88, "unit": "%"}
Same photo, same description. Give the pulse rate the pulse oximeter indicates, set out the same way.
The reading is {"value": 98, "unit": "bpm"}
